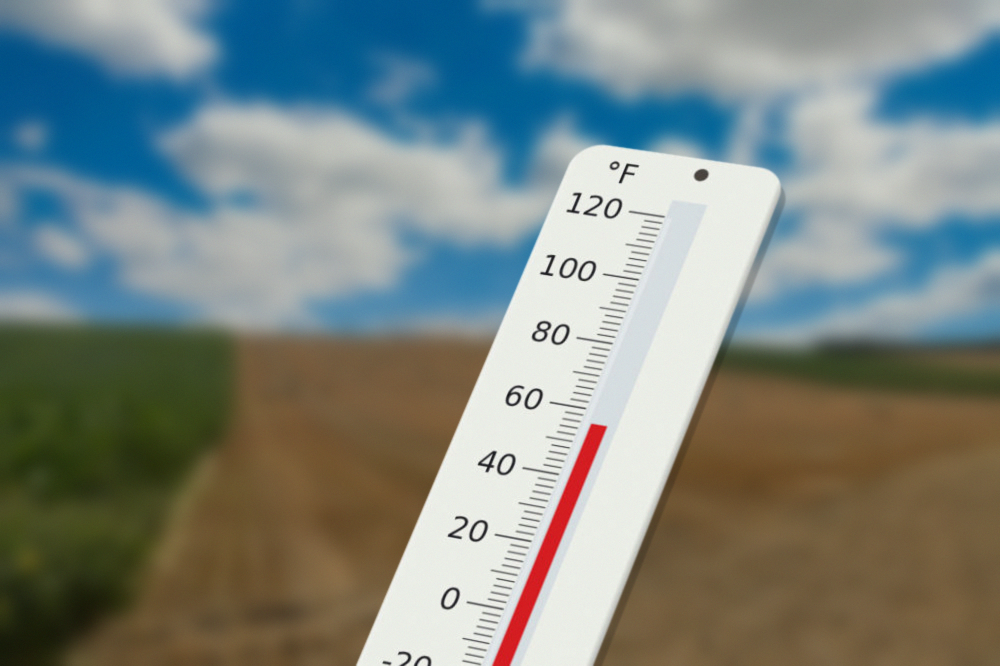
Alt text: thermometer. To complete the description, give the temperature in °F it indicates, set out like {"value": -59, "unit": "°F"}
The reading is {"value": 56, "unit": "°F"}
